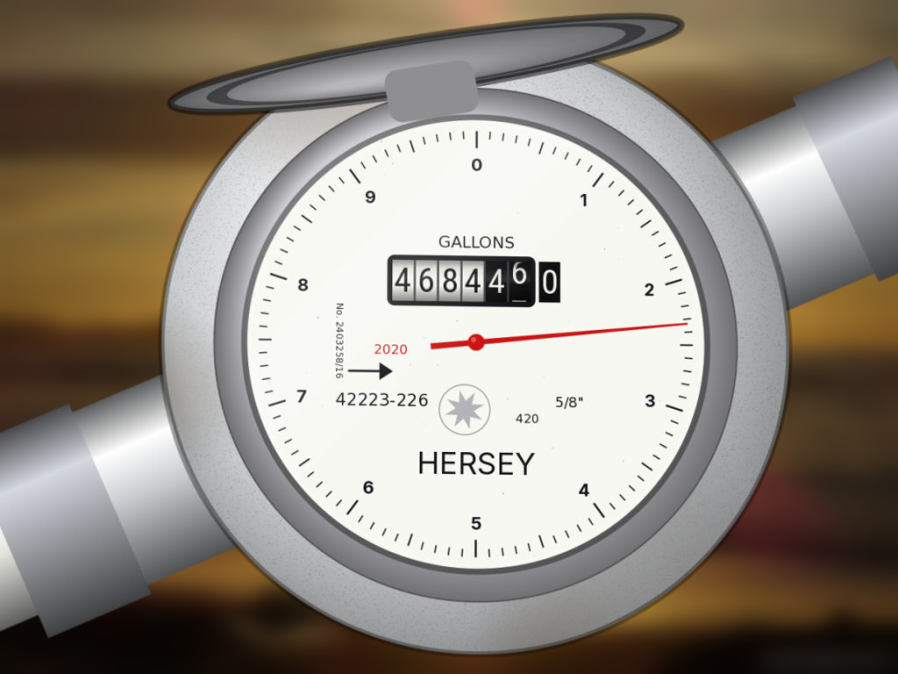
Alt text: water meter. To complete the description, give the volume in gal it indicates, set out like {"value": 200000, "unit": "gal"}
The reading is {"value": 4684462.3, "unit": "gal"}
